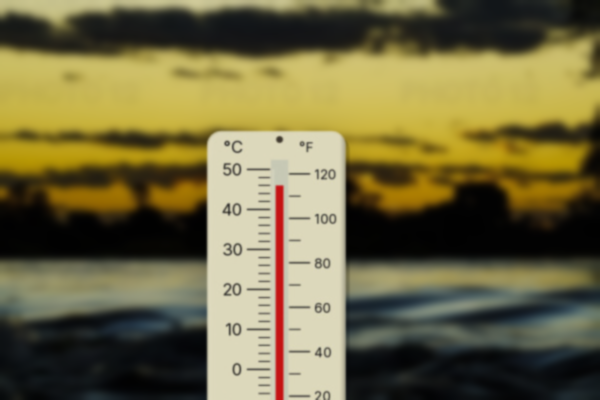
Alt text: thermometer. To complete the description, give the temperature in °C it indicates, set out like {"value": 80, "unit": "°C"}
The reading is {"value": 46, "unit": "°C"}
